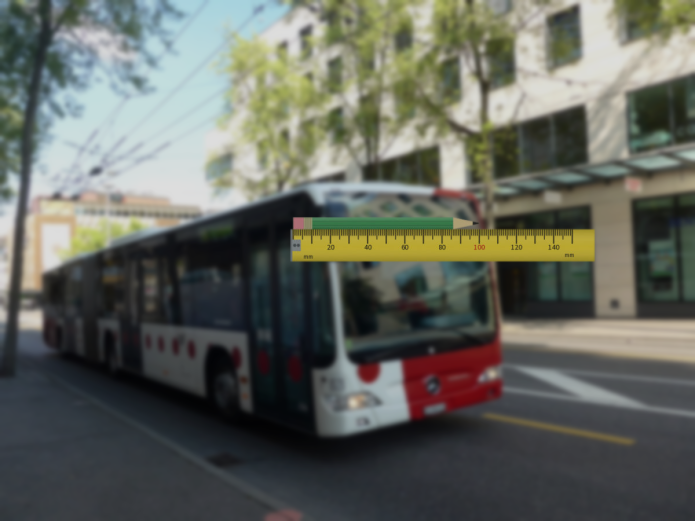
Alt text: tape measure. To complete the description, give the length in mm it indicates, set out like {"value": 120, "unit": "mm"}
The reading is {"value": 100, "unit": "mm"}
